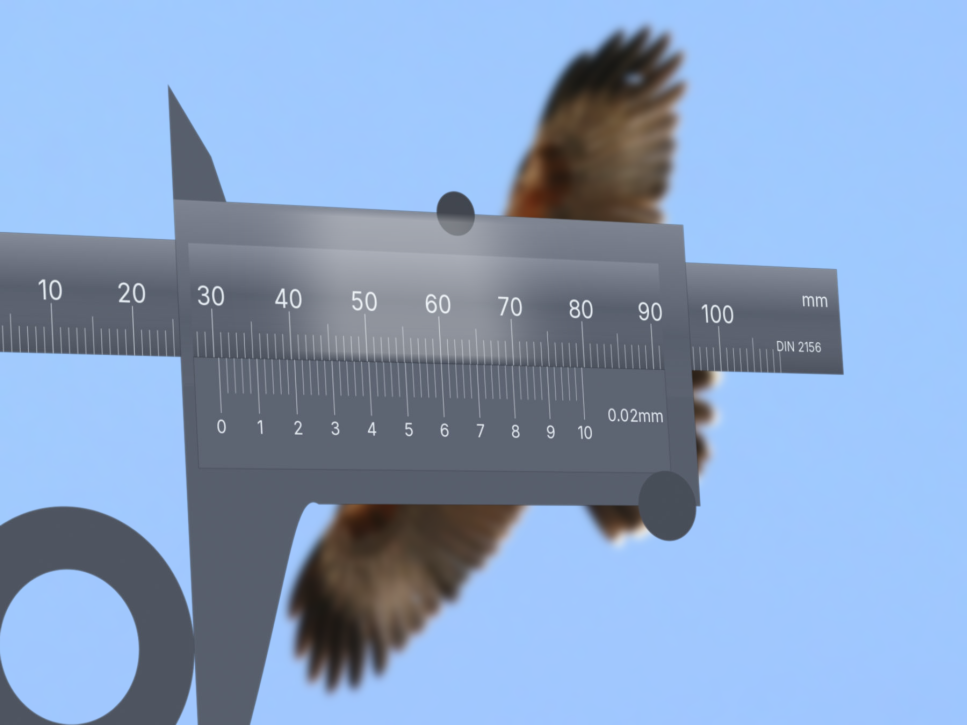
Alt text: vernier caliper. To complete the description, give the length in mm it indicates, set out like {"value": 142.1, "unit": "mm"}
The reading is {"value": 30.6, "unit": "mm"}
